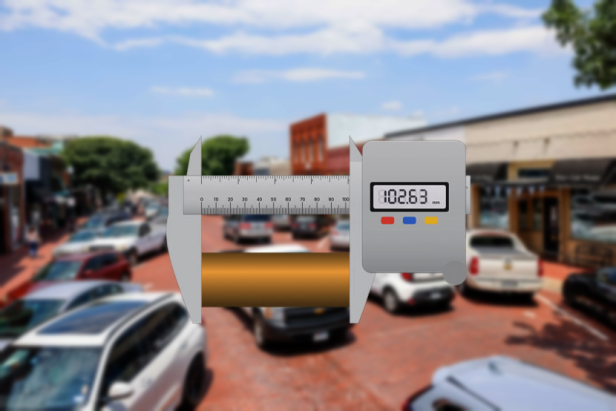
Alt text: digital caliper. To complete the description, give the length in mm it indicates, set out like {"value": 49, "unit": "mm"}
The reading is {"value": 102.63, "unit": "mm"}
